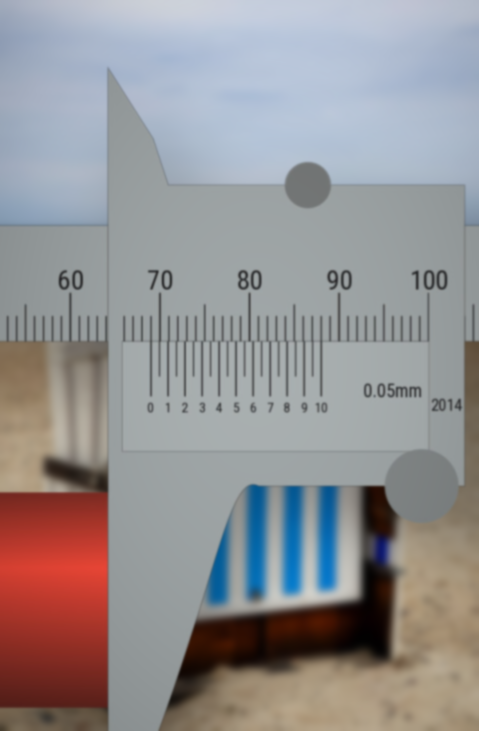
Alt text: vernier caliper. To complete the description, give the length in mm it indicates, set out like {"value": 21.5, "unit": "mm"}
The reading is {"value": 69.0, "unit": "mm"}
